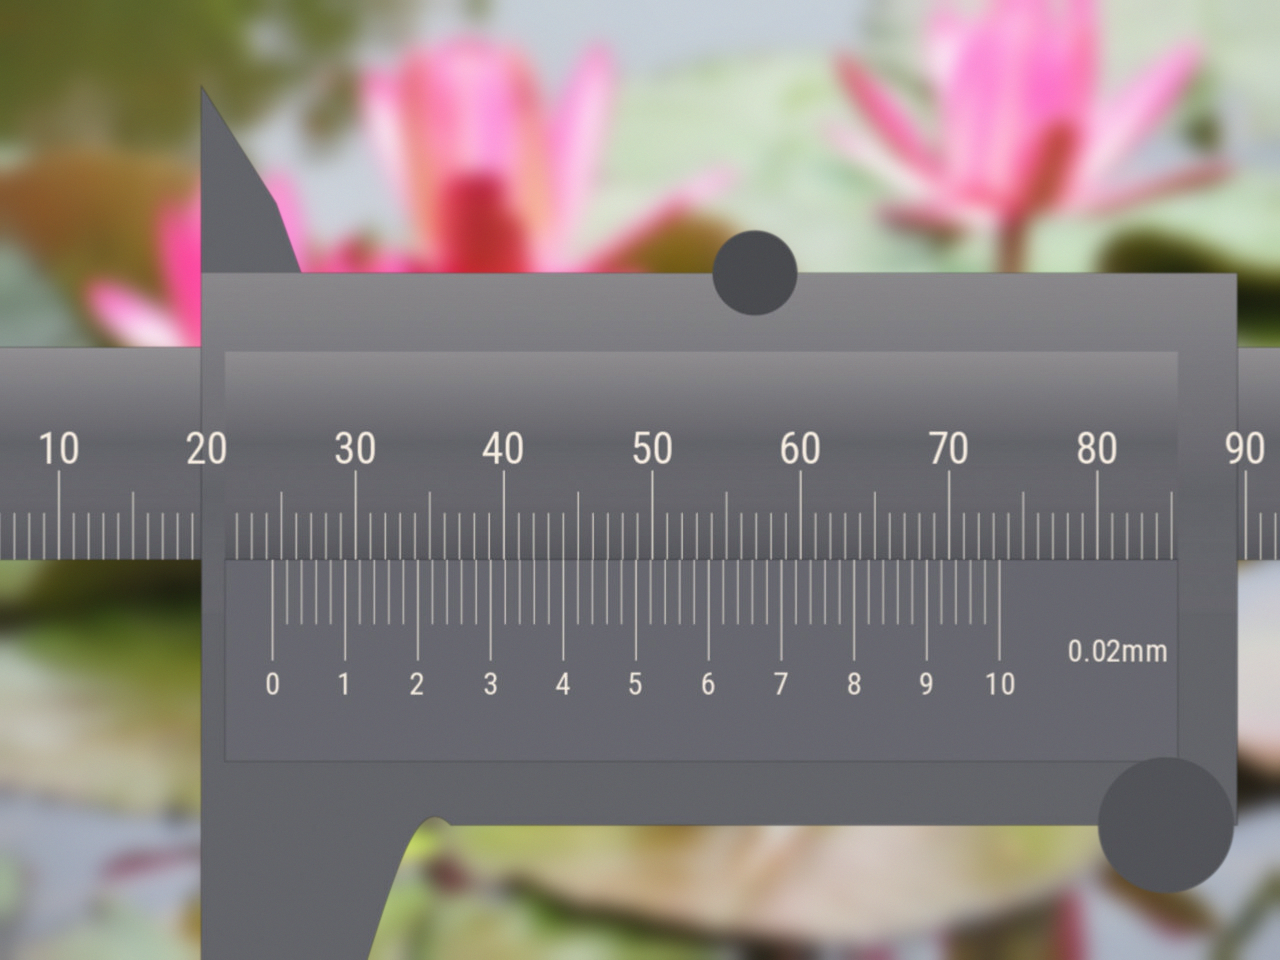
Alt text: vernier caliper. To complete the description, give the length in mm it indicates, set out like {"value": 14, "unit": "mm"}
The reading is {"value": 24.4, "unit": "mm"}
